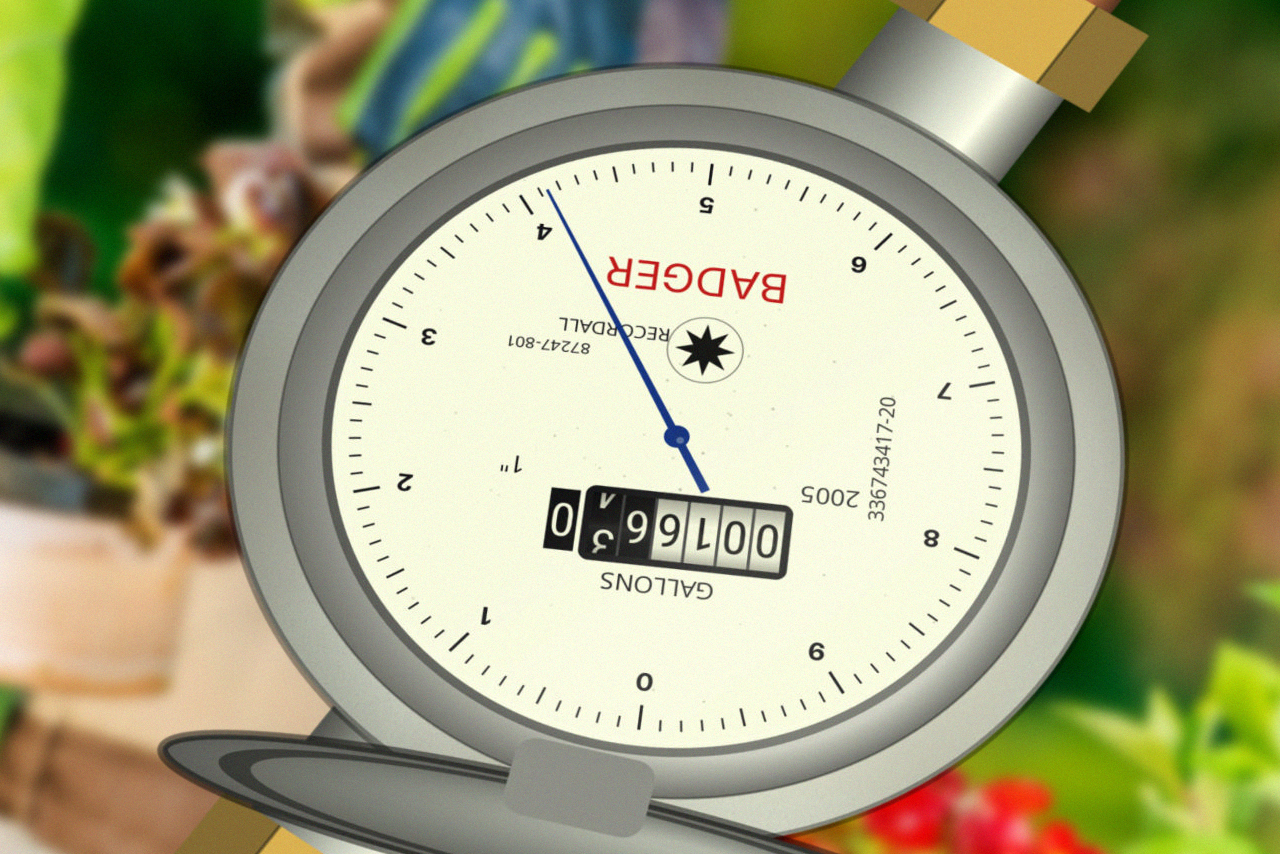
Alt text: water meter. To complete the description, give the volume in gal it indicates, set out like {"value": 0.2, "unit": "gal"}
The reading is {"value": 16634.1, "unit": "gal"}
